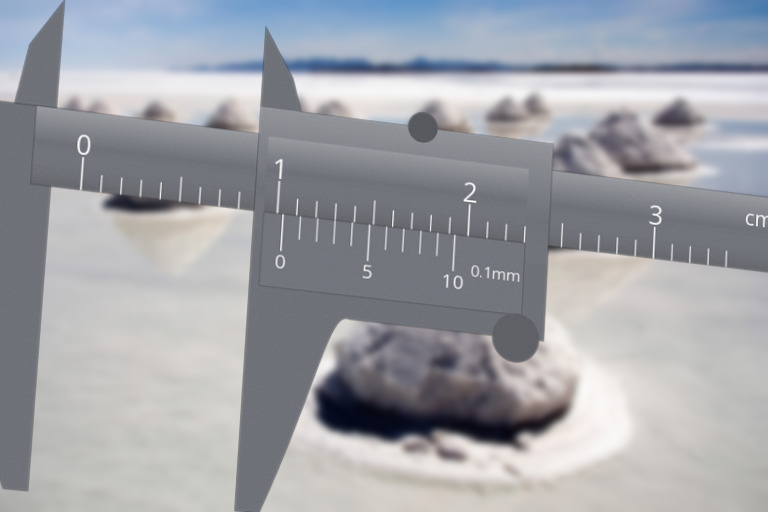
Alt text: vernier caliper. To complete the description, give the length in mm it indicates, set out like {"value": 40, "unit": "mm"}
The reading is {"value": 10.3, "unit": "mm"}
